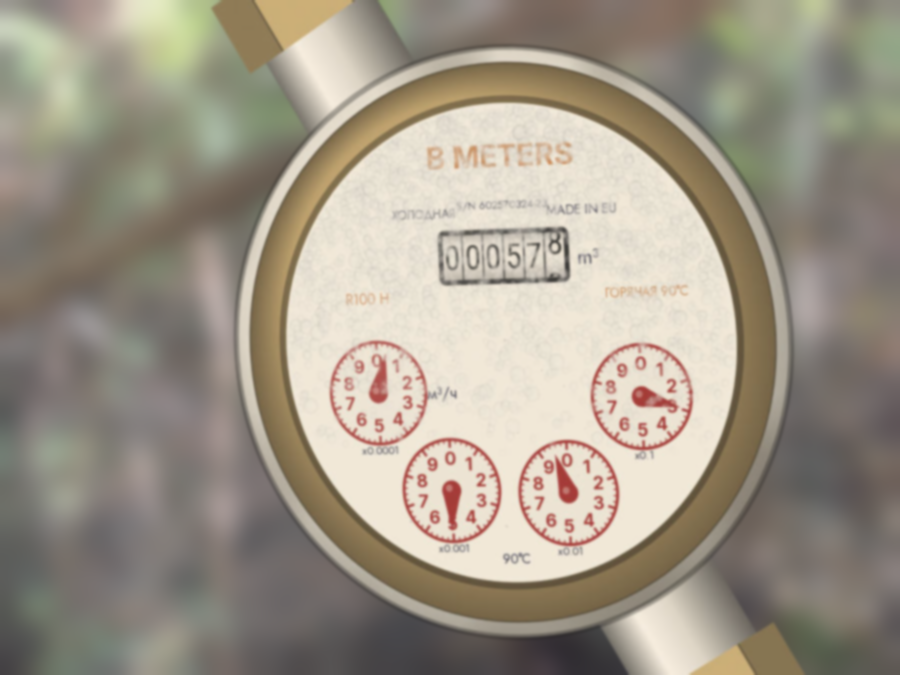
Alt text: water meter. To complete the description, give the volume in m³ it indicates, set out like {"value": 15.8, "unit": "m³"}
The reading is {"value": 578.2950, "unit": "m³"}
